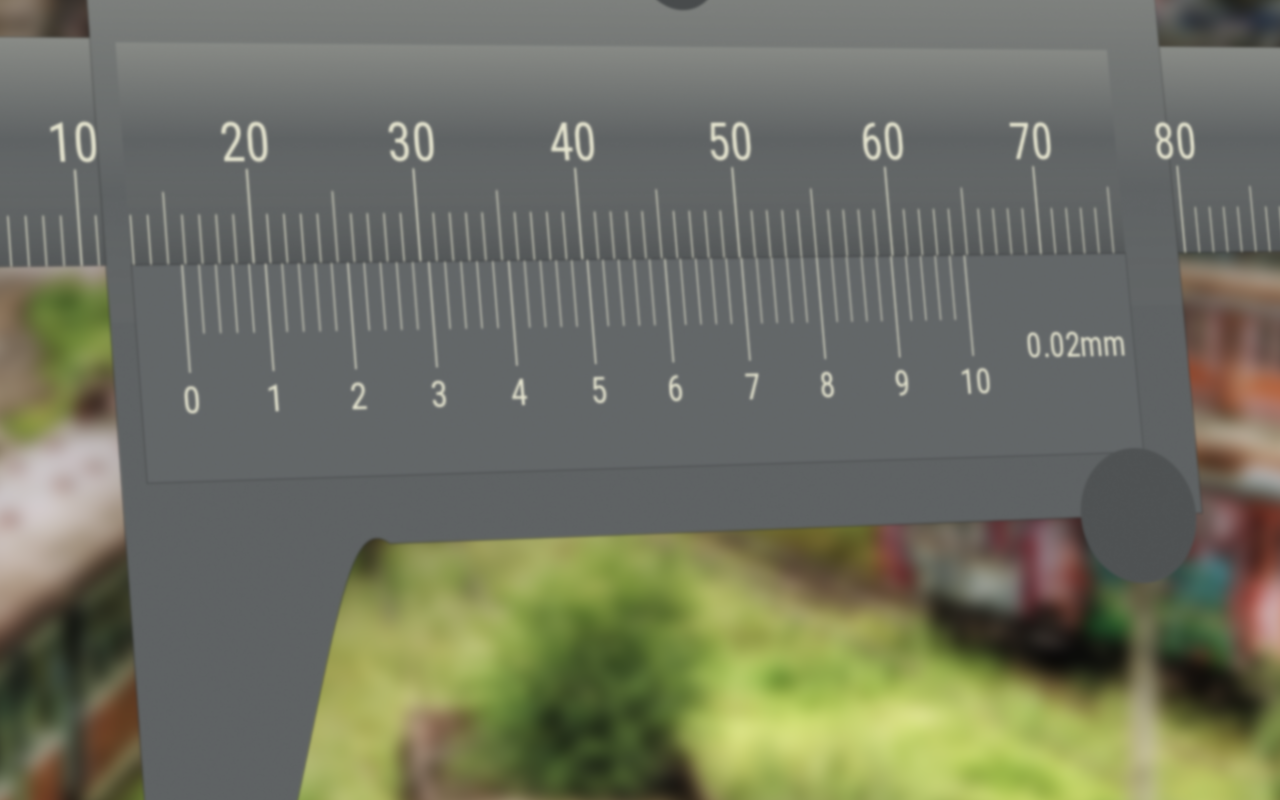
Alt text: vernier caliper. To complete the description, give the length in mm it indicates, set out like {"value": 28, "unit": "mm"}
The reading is {"value": 15.8, "unit": "mm"}
